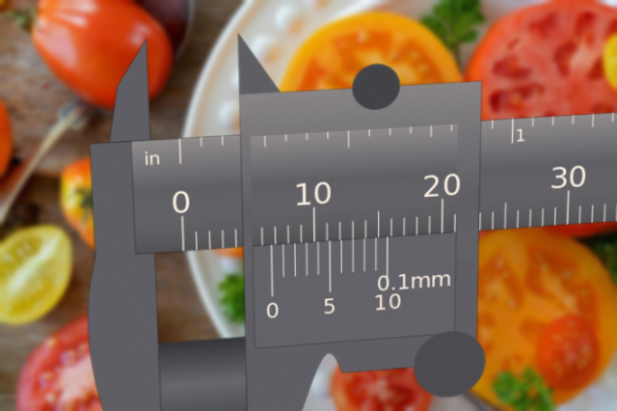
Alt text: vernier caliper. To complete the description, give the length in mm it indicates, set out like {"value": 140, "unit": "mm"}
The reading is {"value": 6.7, "unit": "mm"}
